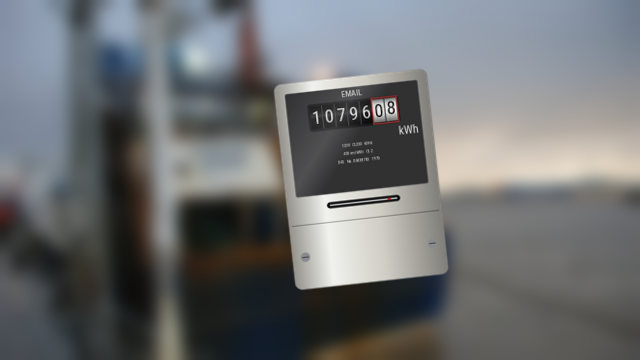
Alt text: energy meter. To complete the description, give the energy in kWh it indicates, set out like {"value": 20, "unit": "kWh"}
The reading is {"value": 10796.08, "unit": "kWh"}
